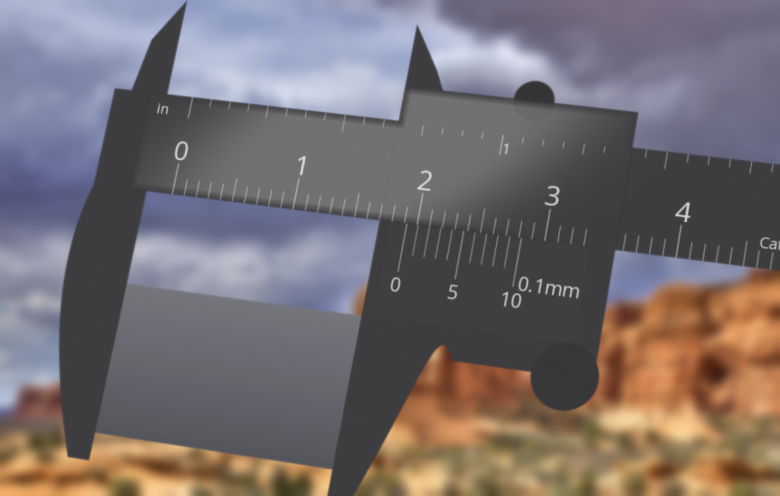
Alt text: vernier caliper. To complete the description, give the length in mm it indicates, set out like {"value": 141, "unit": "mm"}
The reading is {"value": 19.2, "unit": "mm"}
